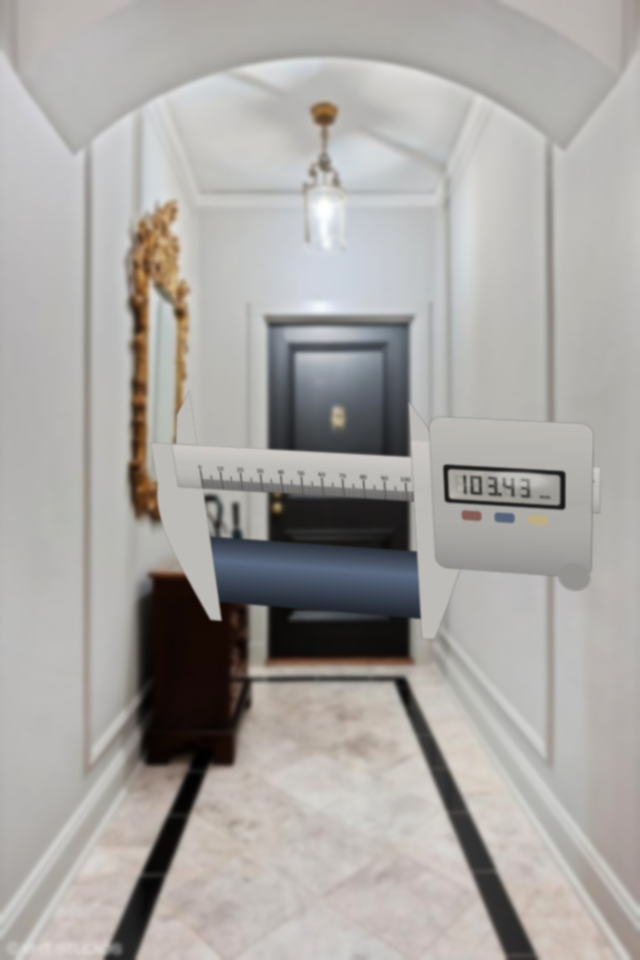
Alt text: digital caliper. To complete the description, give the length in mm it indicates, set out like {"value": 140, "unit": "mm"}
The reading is {"value": 103.43, "unit": "mm"}
